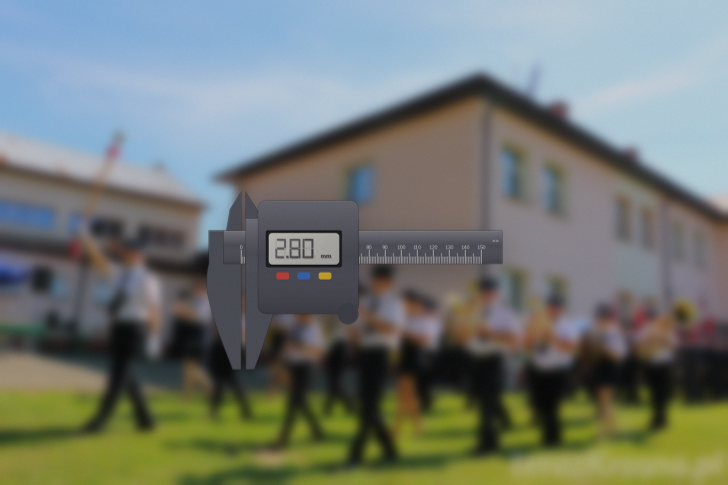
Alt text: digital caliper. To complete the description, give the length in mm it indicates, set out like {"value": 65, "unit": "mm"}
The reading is {"value": 2.80, "unit": "mm"}
